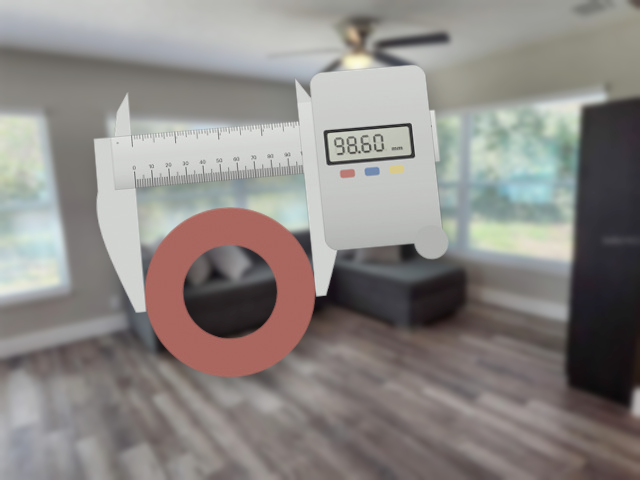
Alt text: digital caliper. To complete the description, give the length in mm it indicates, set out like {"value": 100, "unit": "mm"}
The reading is {"value": 98.60, "unit": "mm"}
